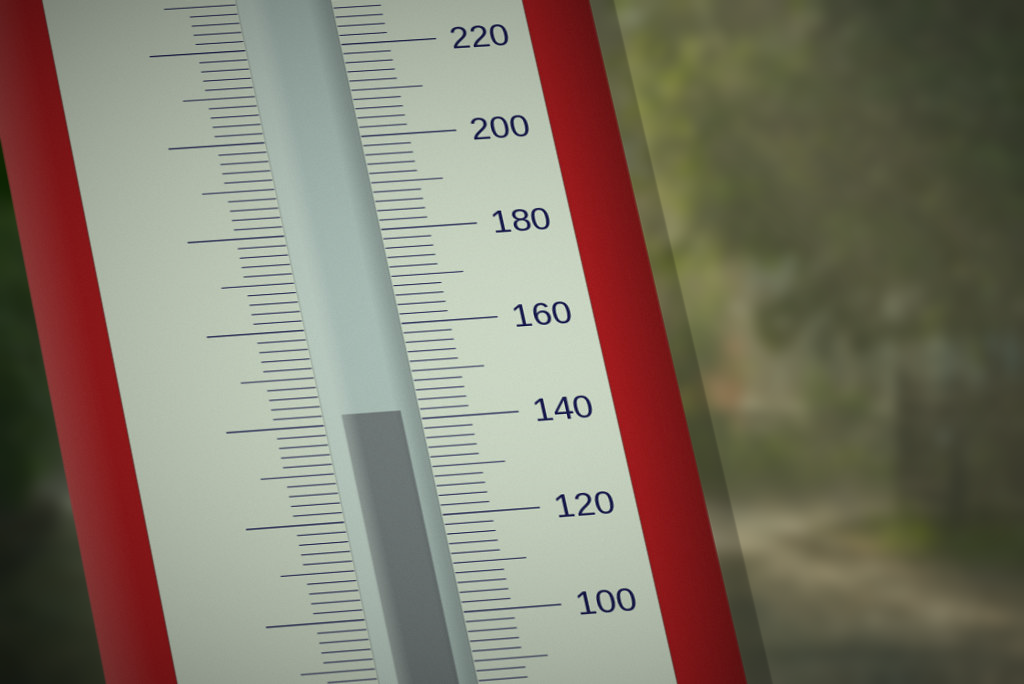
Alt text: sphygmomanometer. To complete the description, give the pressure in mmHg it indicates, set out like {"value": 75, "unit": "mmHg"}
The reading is {"value": 142, "unit": "mmHg"}
